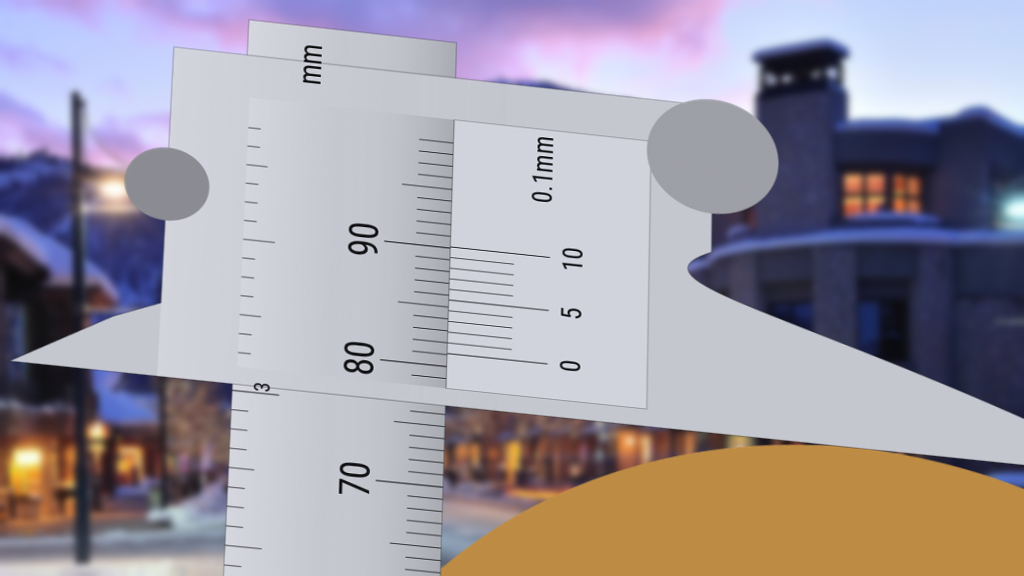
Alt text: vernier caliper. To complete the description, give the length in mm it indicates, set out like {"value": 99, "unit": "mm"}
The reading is {"value": 81.1, "unit": "mm"}
